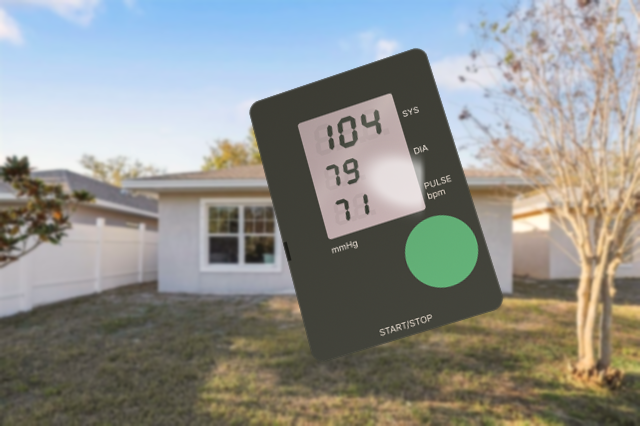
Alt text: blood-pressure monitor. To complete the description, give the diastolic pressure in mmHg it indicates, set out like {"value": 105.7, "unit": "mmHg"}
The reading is {"value": 79, "unit": "mmHg"}
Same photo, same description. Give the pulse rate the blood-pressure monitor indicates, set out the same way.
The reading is {"value": 71, "unit": "bpm"}
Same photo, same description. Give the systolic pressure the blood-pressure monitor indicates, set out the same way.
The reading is {"value": 104, "unit": "mmHg"}
